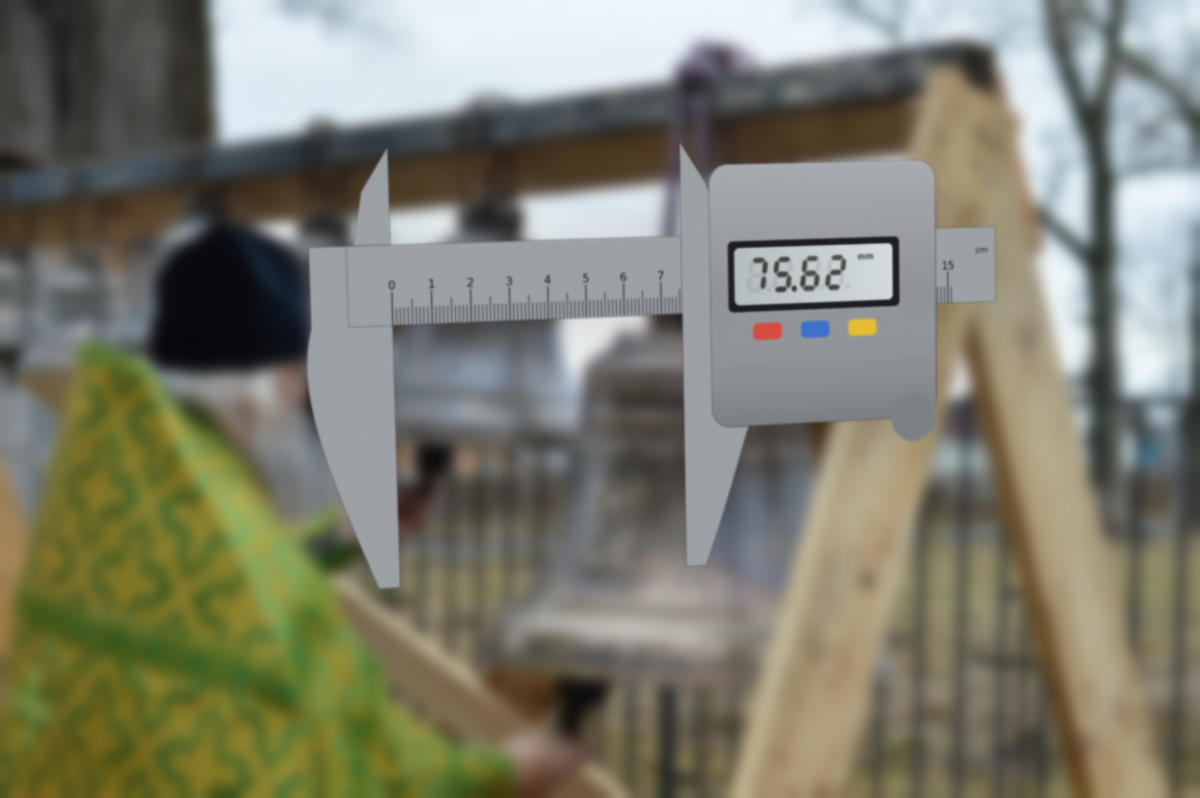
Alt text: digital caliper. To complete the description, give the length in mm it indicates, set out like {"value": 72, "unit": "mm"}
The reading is {"value": 75.62, "unit": "mm"}
